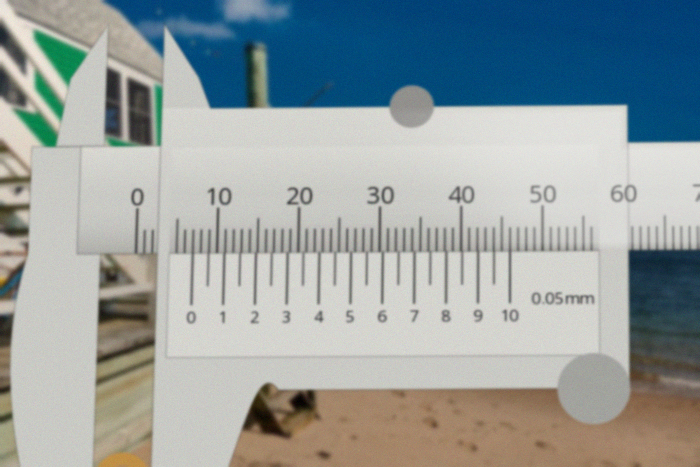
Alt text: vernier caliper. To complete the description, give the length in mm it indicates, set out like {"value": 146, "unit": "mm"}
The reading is {"value": 7.0, "unit": "mm"}
